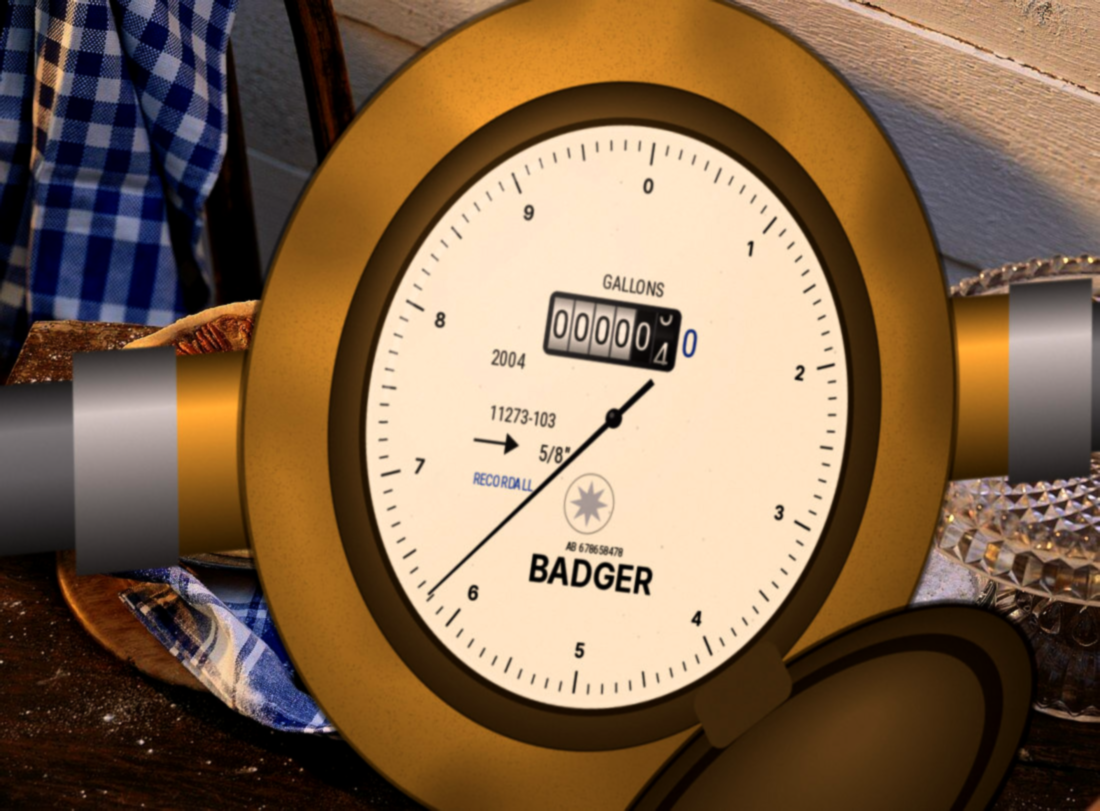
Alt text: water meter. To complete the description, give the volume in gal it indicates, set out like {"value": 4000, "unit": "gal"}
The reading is {"value": 36.2, "unit": "gal"}
